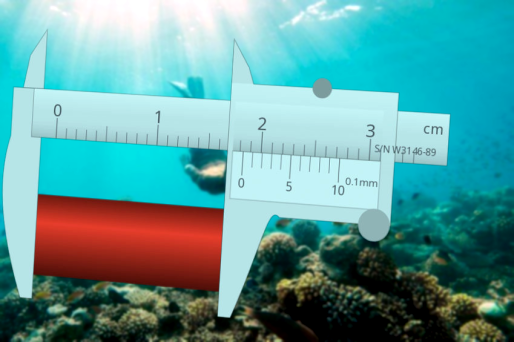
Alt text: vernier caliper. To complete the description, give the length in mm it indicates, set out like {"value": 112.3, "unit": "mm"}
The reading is {"value": 18.3, "unit": "mm"}
